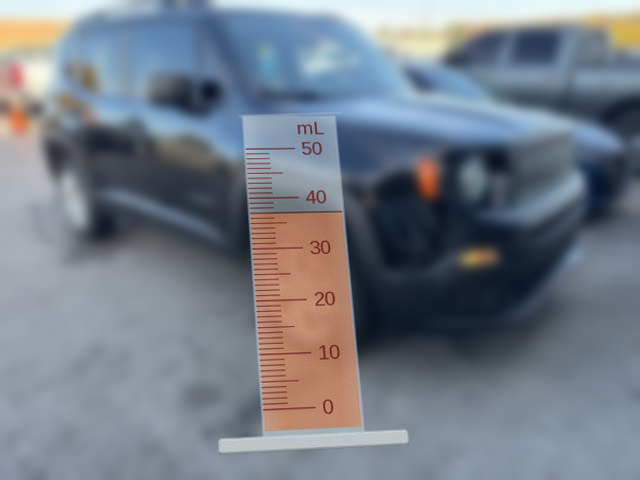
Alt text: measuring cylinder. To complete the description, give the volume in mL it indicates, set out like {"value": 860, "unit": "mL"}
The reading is {"value": 37, "unit": "mL"}
